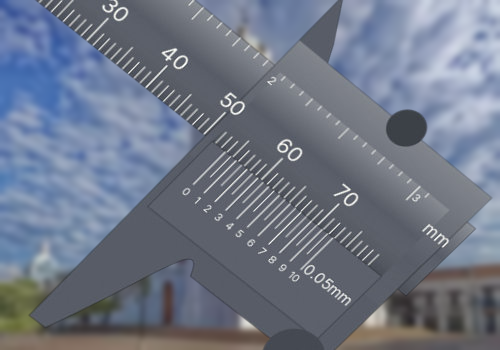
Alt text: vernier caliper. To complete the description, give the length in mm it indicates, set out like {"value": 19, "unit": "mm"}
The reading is {"value": 53.8, "unit": "mm"}
